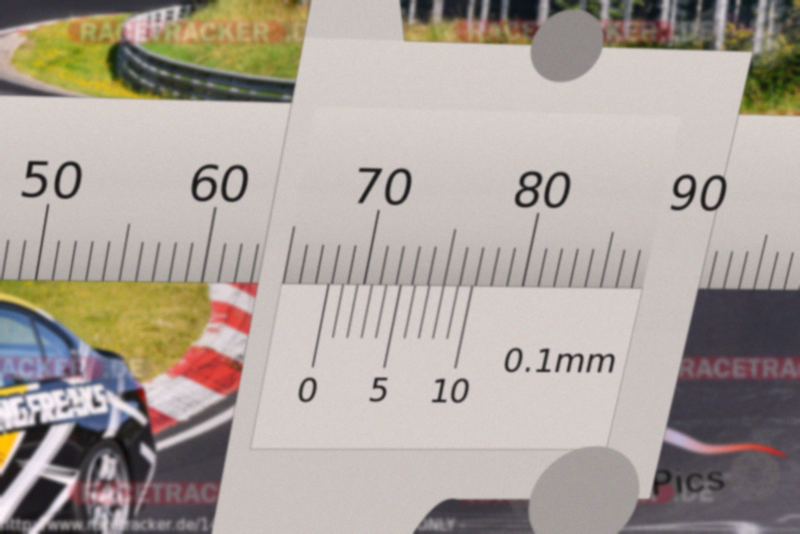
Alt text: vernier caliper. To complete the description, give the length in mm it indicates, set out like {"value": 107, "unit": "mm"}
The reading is {"value": 67.8, "unit": "mm"}
